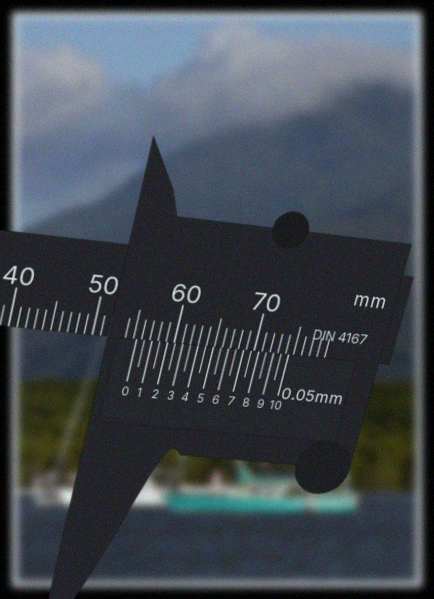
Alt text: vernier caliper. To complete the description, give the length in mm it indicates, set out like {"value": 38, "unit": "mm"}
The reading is {"value": 55.4, "unit": "mm"}
